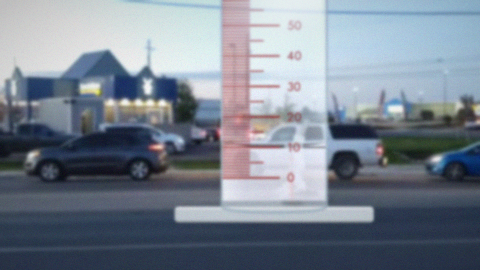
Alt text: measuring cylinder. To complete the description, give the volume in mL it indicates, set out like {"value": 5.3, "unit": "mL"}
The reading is {"value": 10, "unit": "mL"}
